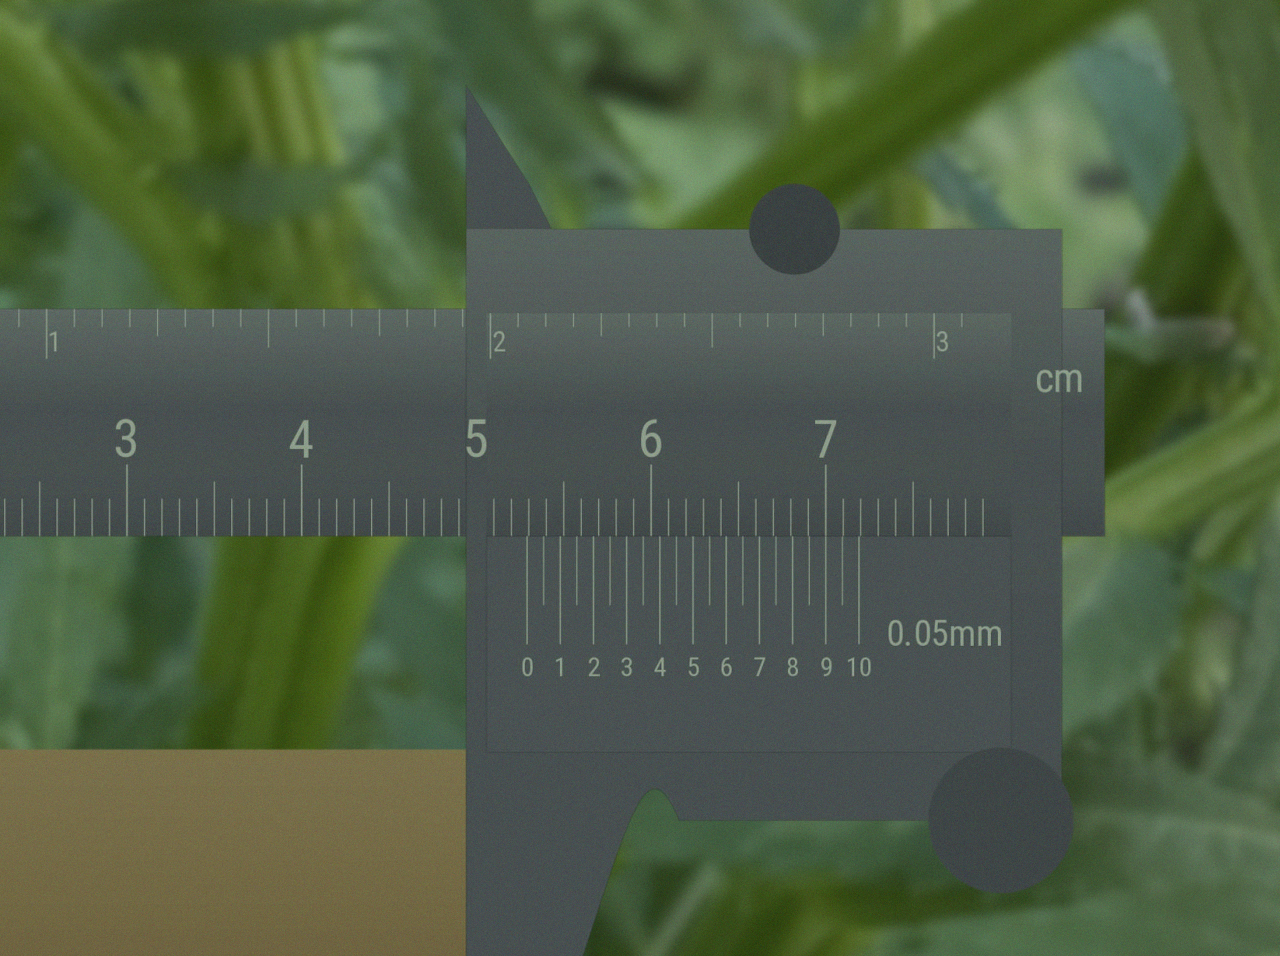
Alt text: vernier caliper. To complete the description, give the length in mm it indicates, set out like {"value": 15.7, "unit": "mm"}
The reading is {"value": 52.9, "unit": "mm"}
